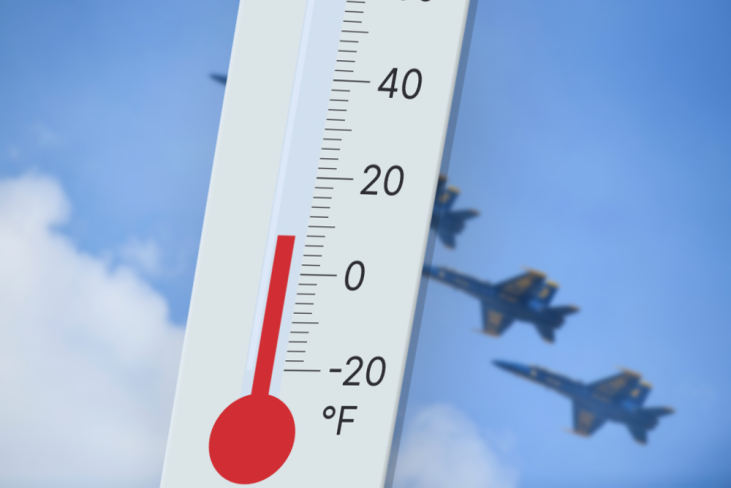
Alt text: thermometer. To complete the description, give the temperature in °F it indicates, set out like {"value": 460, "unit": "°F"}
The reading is {"value": 8, "unit": "°F"}
